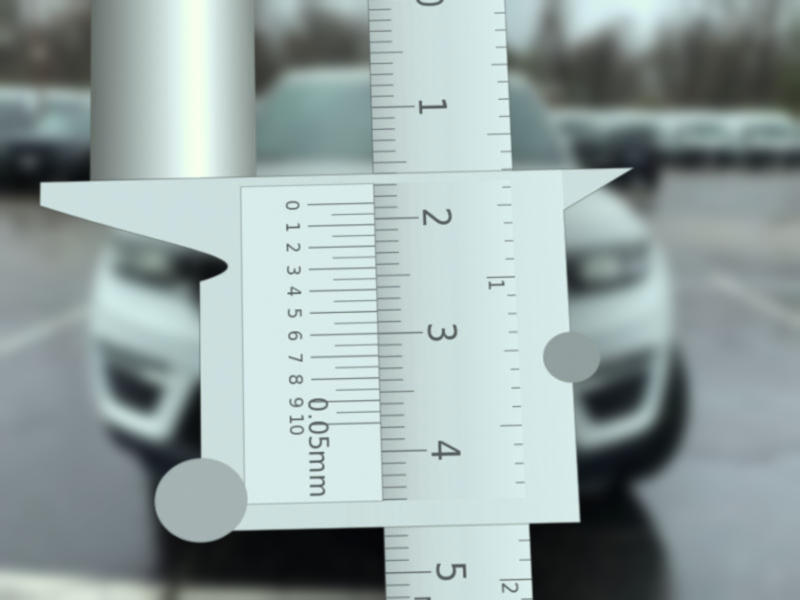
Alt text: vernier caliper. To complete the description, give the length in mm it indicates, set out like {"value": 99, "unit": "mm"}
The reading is {"value": 18.6, "unit": "mm"}
